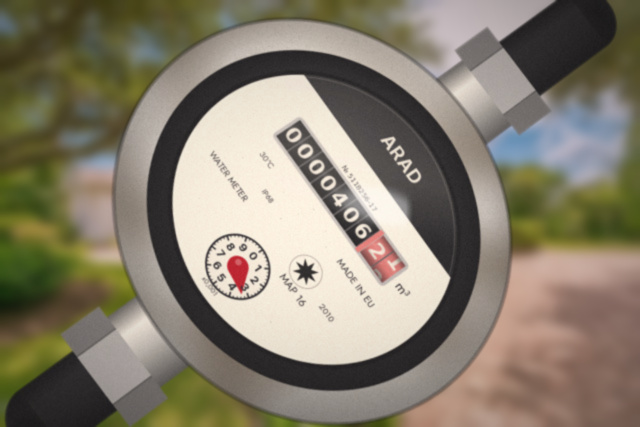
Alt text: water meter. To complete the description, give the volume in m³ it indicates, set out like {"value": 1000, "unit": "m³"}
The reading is {"value": 406.213, "unit": "m³"}
